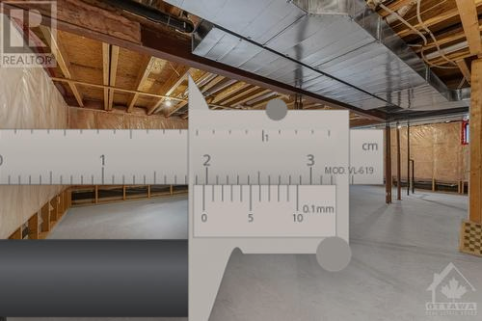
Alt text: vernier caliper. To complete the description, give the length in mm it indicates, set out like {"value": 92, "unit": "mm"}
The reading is {"value": 19.7, "unit": "mm"}
